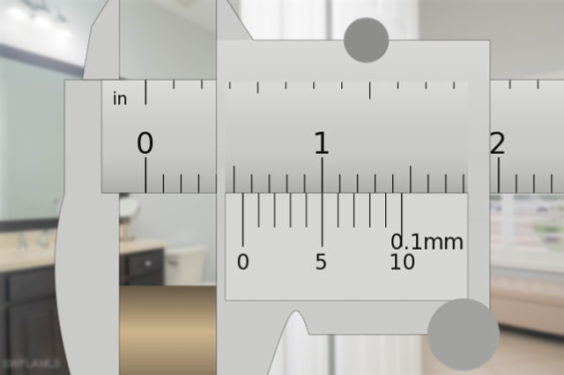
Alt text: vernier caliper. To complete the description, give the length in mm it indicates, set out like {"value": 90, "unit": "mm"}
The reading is {"value": 5.5, "unit": "mm"}
